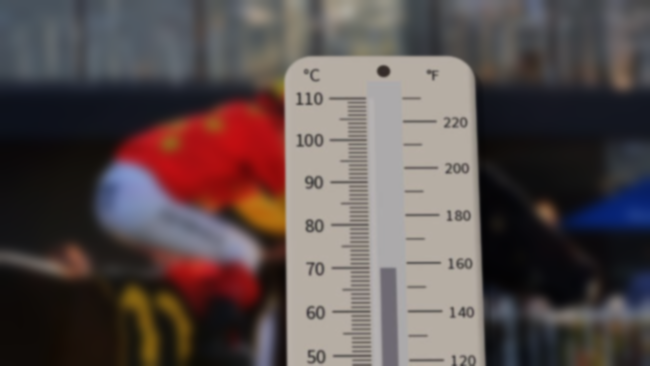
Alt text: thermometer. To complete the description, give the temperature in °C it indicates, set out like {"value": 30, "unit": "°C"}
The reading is {"value": 70, "unit": "°C"}
